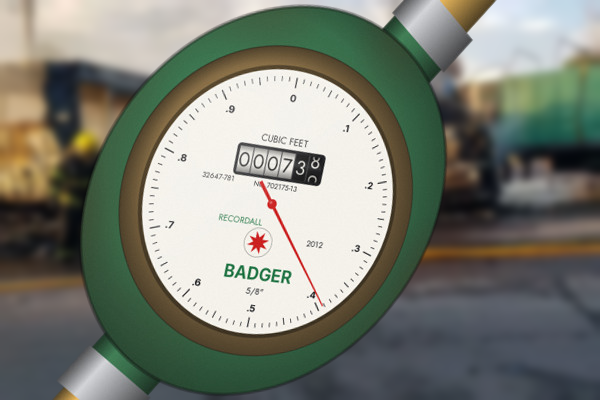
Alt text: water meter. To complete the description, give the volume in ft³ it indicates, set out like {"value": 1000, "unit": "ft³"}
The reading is {"value": 738.39, "unit": "ft³"}
